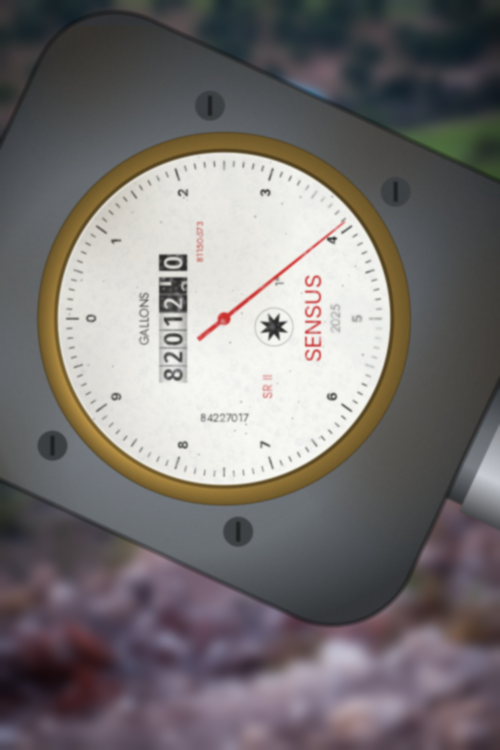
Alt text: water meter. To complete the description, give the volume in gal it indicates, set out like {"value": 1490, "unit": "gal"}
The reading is {"value": 8201213.9, "unit": "gal"}
